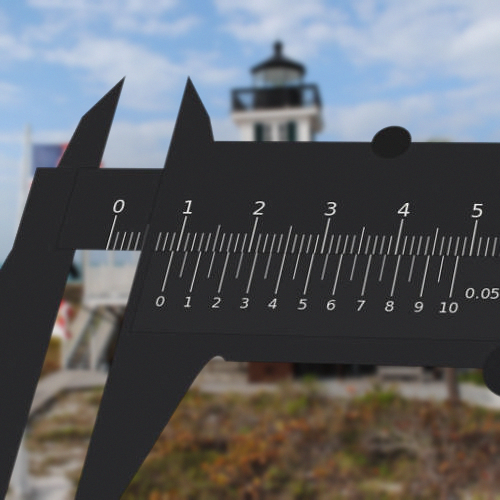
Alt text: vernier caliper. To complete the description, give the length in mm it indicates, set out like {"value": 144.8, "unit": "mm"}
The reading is {"value": 9.4, "unit": "mm"}
